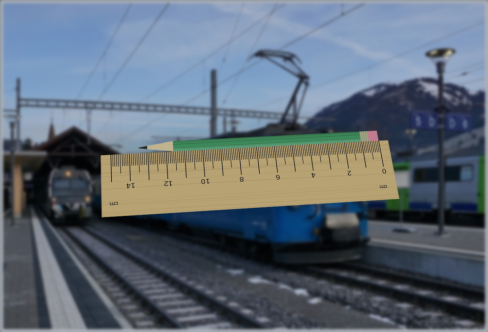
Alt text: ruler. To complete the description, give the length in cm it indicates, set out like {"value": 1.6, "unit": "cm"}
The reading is {"value": 13.5, "unit": "cm"}
